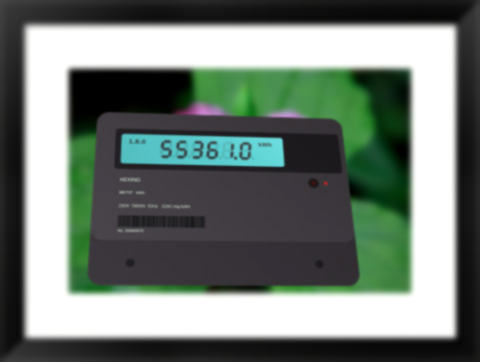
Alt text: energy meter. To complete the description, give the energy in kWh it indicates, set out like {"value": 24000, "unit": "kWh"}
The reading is {"value": 55361.0, "unit": "kWh"}
